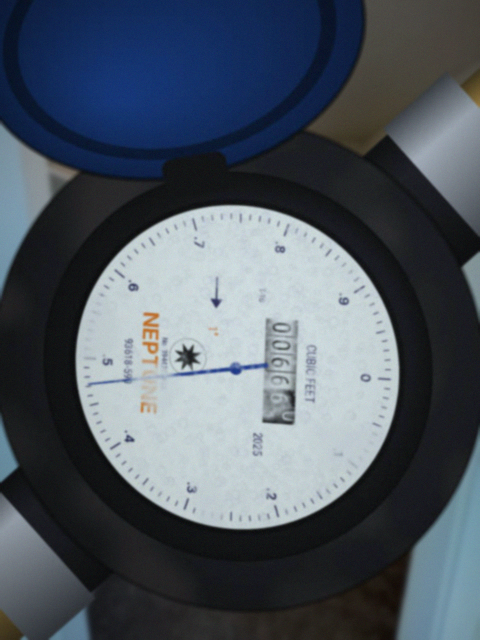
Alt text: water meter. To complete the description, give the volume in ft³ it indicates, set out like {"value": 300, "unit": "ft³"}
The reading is {"value": 6660.47, "unit": "ft³"}
